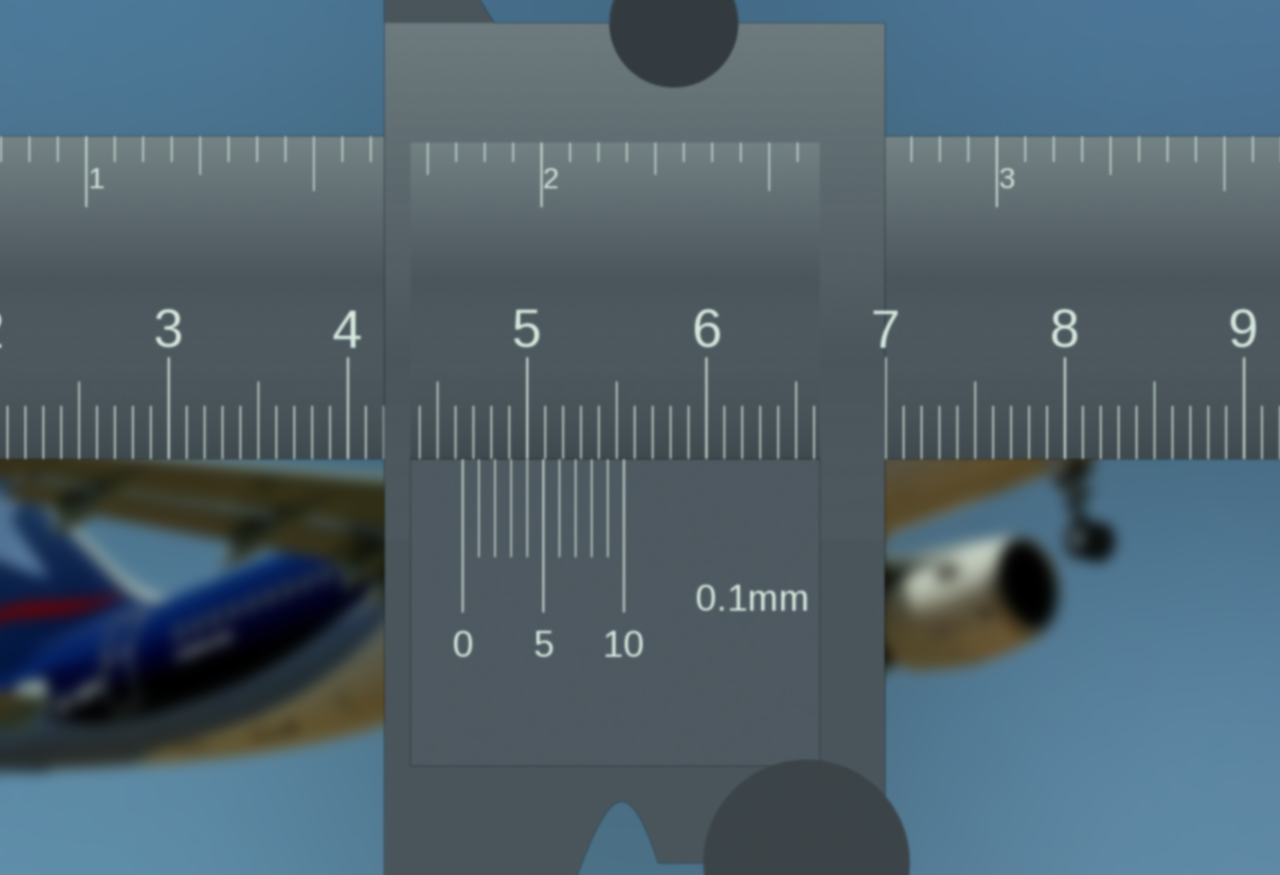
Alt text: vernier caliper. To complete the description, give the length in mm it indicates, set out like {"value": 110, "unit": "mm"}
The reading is {"value": 46.4, "unit": "mm"}
